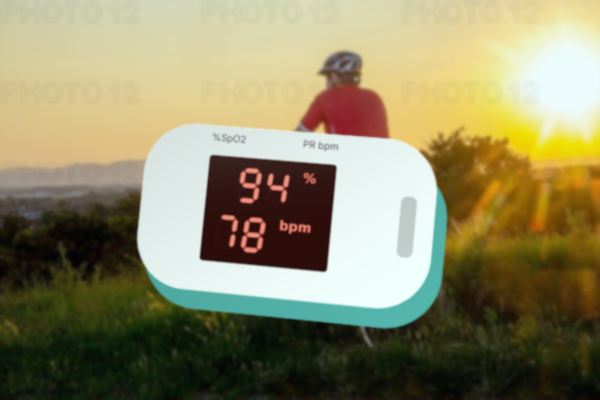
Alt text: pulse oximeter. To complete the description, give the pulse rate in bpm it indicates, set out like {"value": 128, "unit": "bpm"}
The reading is {"value": 78, "unit": "bpm"}
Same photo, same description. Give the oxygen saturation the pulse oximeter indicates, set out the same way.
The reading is {"value": 94, "unit": "%"}
